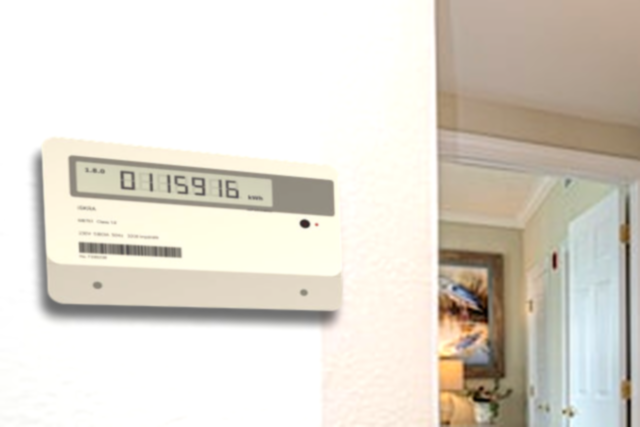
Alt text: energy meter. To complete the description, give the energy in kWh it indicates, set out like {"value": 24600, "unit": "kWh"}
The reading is {"value": 115916, "unit": "kWh"}
